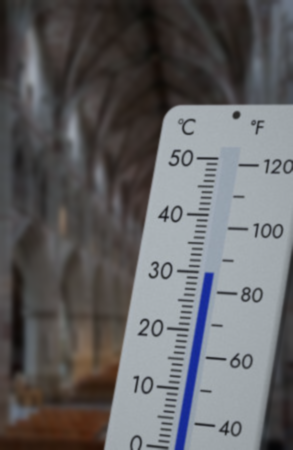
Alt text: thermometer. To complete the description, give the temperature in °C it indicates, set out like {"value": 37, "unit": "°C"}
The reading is {"value": 30, "unit": "°C"}
